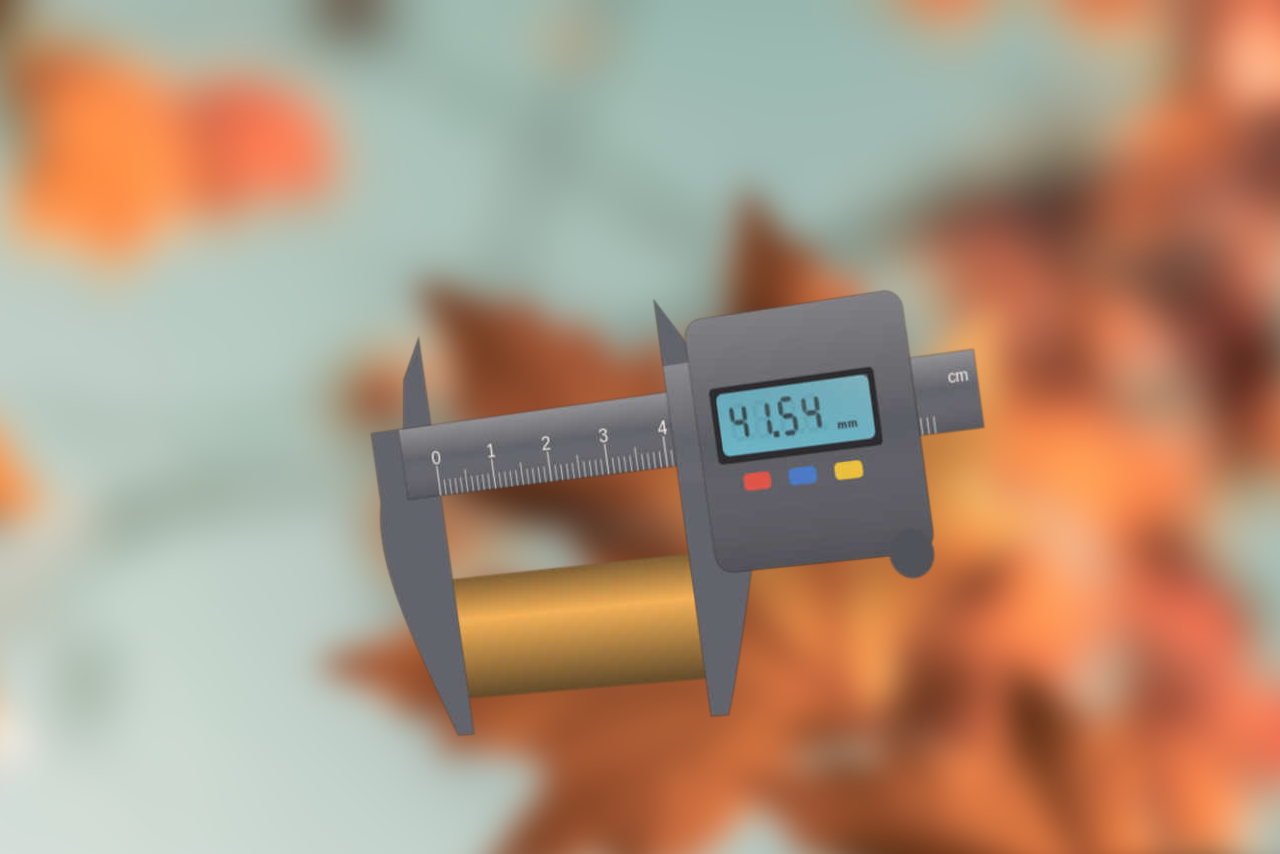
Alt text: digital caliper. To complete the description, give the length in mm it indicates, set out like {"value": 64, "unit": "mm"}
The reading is {"value": 41.54, "unit": "mm"}
